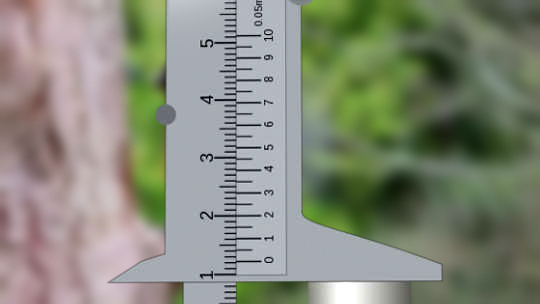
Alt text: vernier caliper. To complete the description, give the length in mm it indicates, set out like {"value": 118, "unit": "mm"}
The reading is {"value": 12.2, "unit": "mm"}
